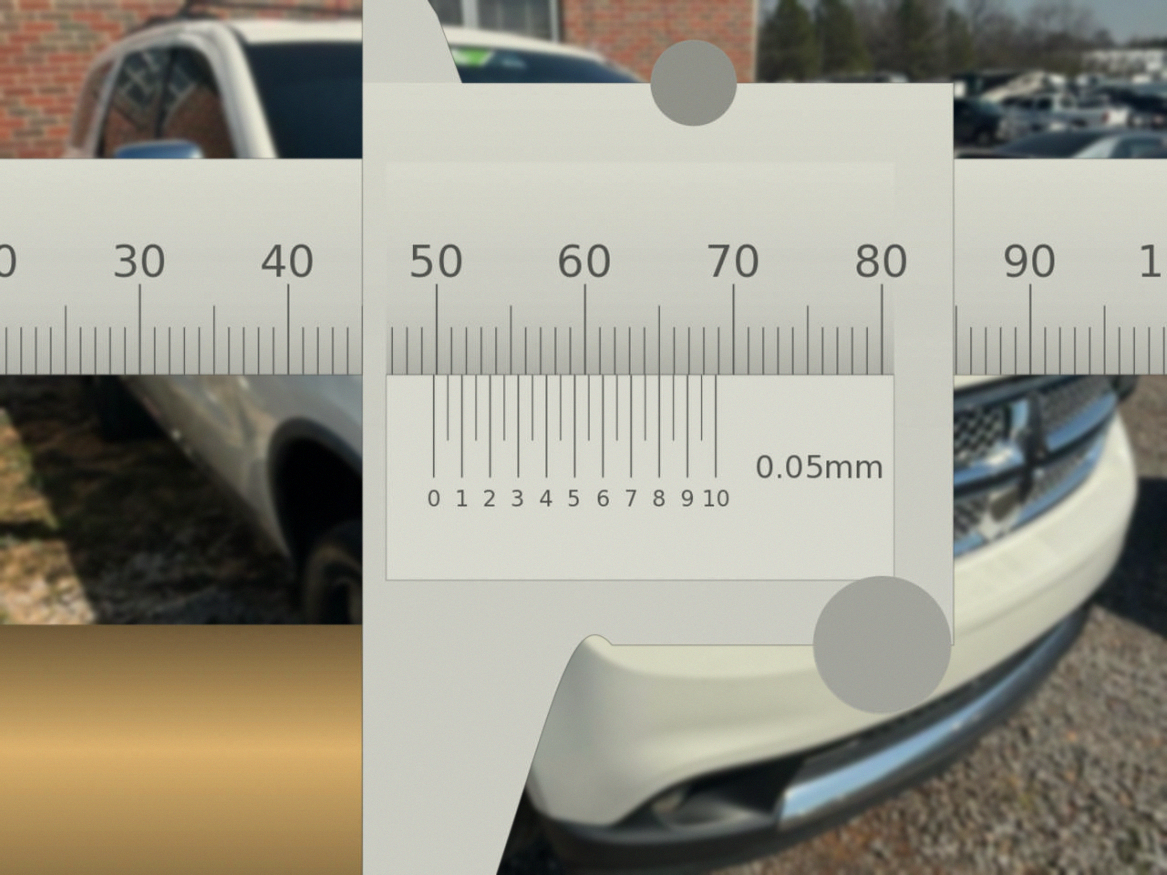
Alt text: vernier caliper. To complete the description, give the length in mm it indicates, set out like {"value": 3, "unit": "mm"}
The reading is {"value": 49.8, "unit": "mm"}
